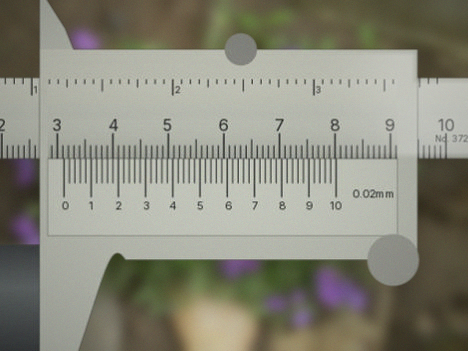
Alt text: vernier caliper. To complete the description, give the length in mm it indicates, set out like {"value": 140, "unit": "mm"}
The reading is {"value": 31.2, "unit": "mm"}
